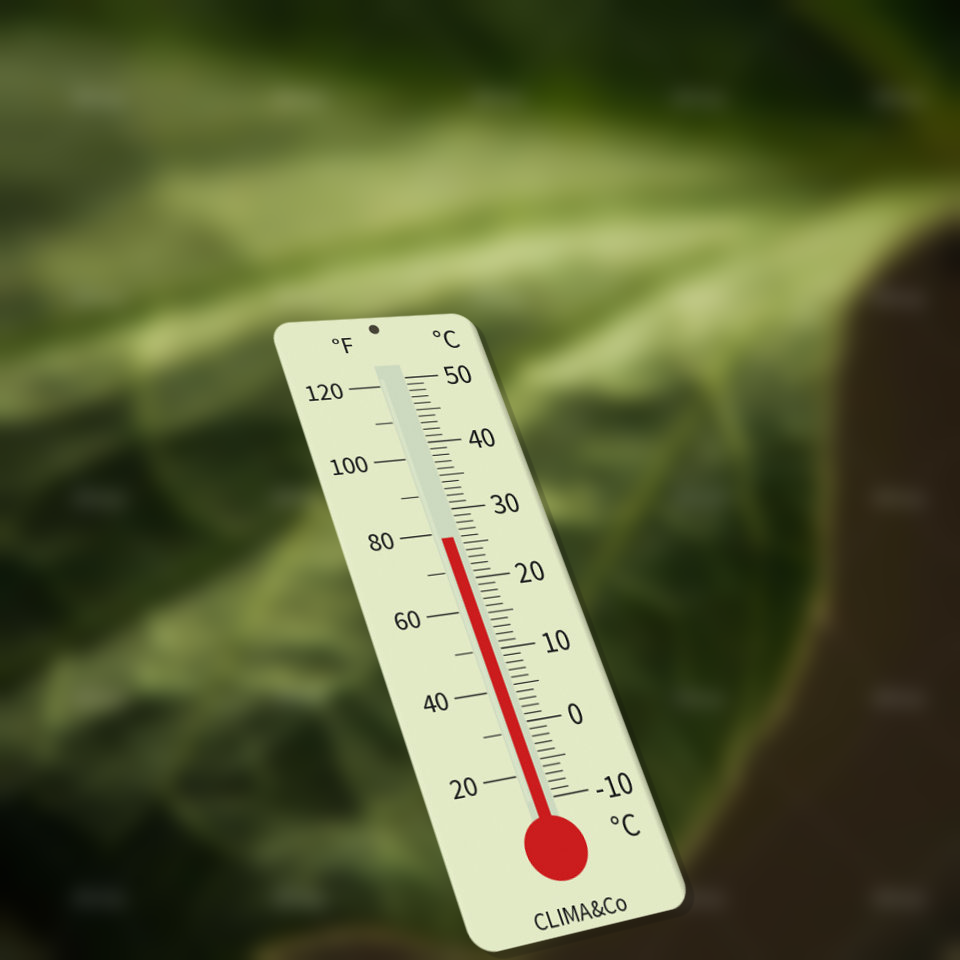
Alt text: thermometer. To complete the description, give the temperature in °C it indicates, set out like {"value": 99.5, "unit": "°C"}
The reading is {"value": 26, "unit": "°C"}
